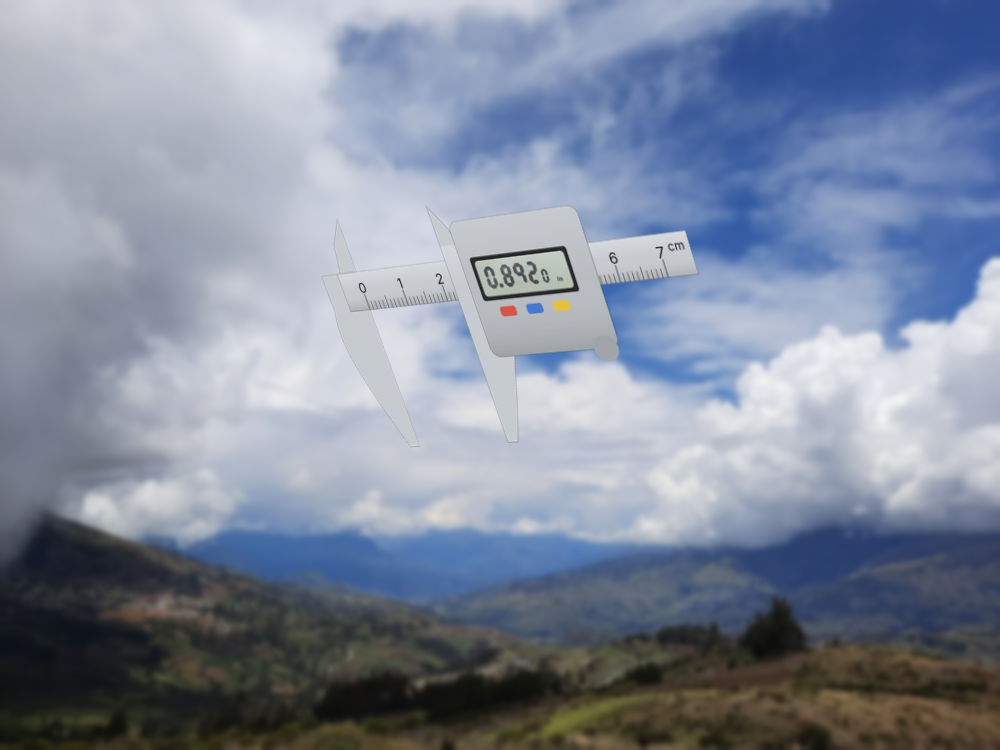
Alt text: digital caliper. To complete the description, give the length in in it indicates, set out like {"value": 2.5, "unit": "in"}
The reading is {"value": 0.8920, "unit": "in"}
